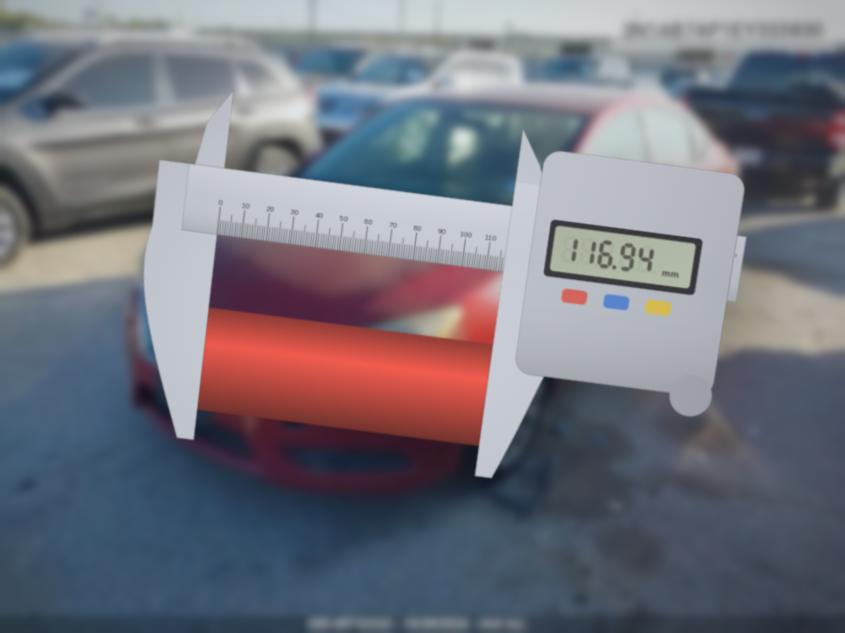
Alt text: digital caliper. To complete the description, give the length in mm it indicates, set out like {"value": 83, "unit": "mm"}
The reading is {"value": 116.94, "unit": "mm"}
